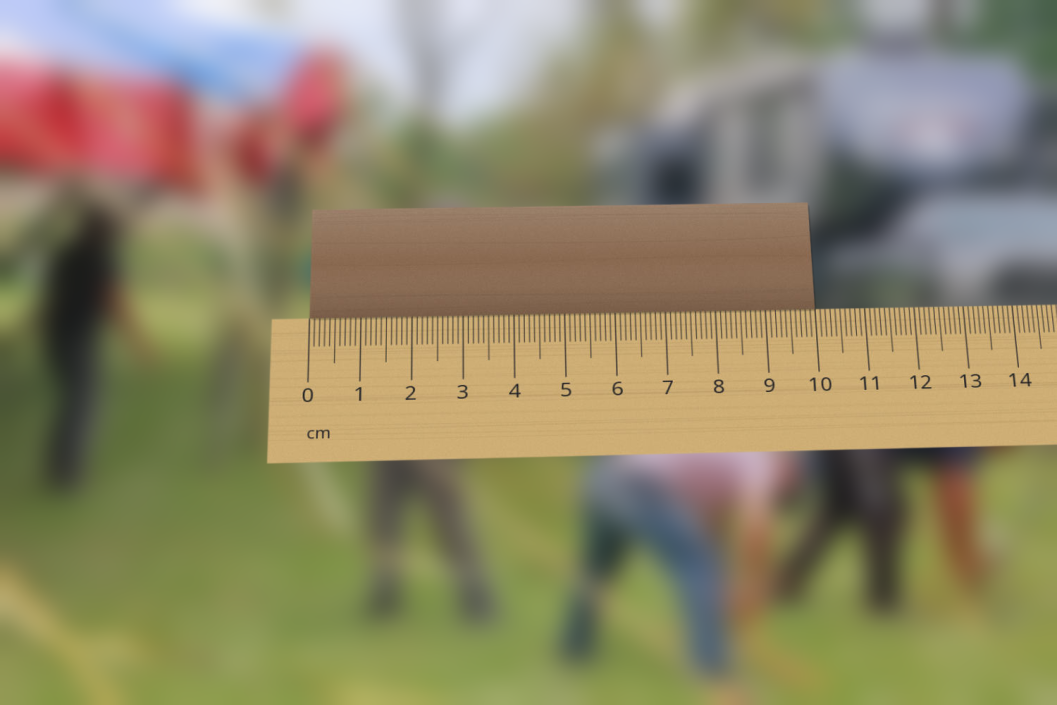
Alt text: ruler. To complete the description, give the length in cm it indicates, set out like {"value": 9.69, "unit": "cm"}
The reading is {"value": 10, "unit": "cm"}
